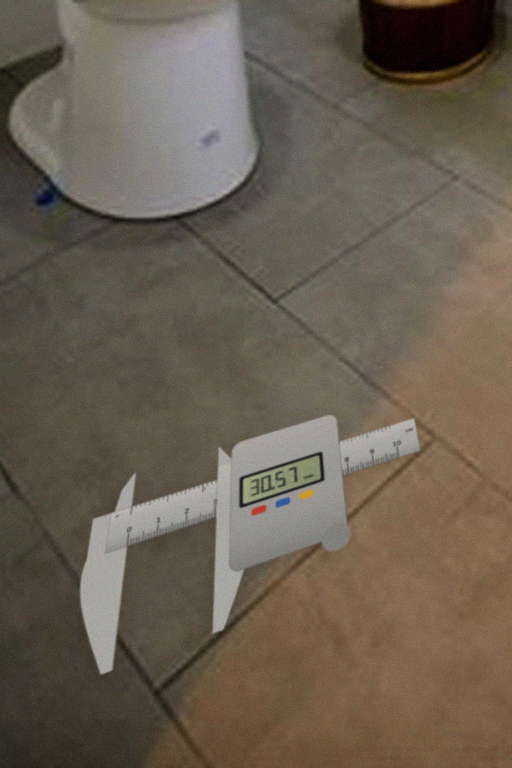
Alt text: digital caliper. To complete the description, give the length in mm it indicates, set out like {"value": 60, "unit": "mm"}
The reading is {"value": 30.57, "unit": "mm"}
